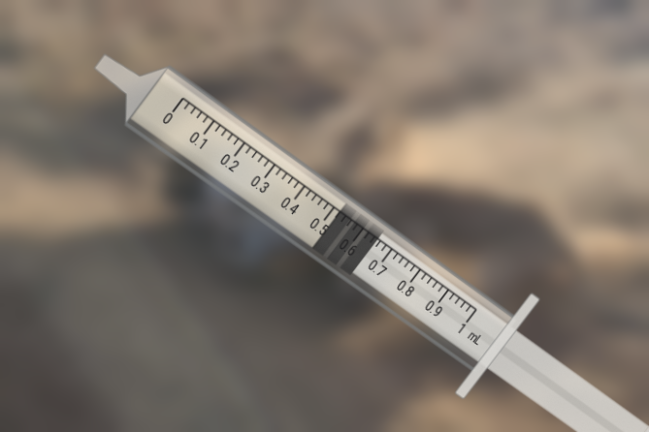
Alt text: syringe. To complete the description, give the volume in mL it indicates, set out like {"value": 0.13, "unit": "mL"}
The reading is {"value": 0.52, "unit": "mL"}
